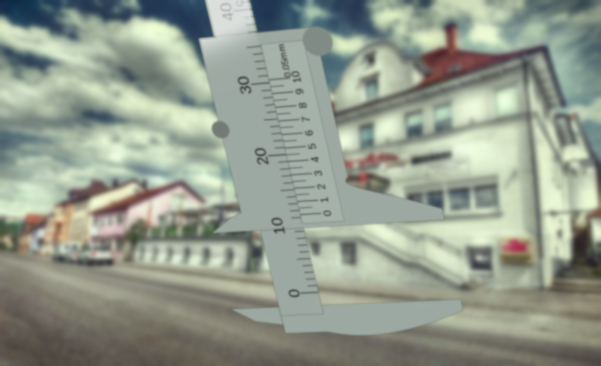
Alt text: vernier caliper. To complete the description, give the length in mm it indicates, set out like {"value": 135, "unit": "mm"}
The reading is {"value": 11.4, "unit": "mm"}
